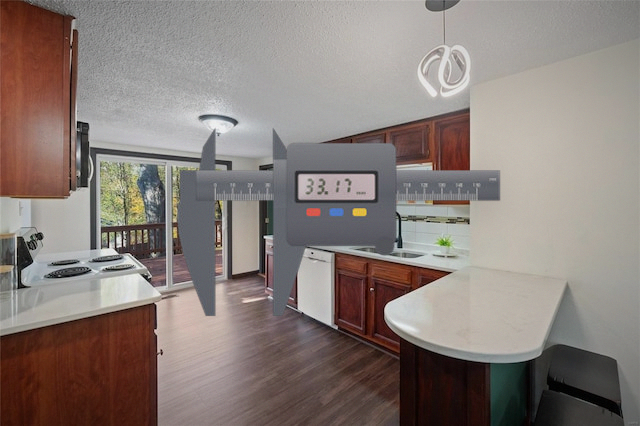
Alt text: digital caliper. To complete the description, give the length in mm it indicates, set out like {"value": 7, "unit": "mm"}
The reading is {"value": 33.17, "unit": "mm"}
